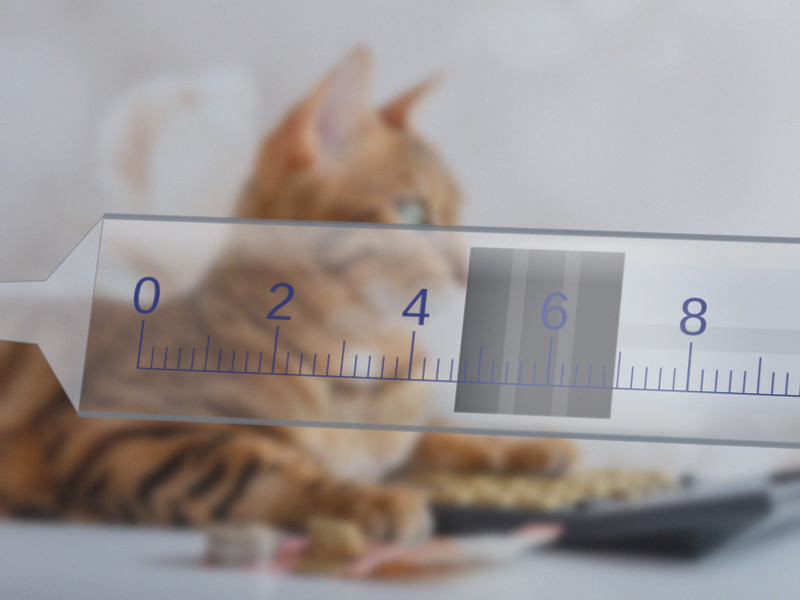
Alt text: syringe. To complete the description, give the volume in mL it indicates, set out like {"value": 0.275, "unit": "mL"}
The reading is {"value": 4.7, "unit": "mL"}
